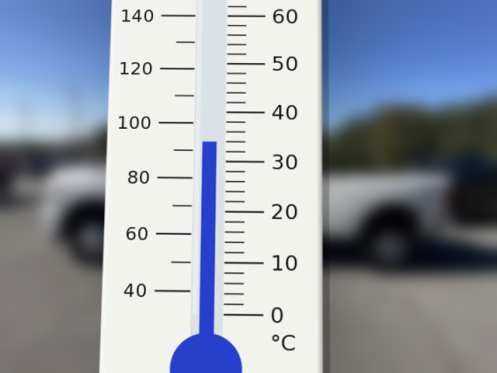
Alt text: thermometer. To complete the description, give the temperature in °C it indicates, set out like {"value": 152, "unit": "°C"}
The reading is {"value": 34, "unit": "°C"}
